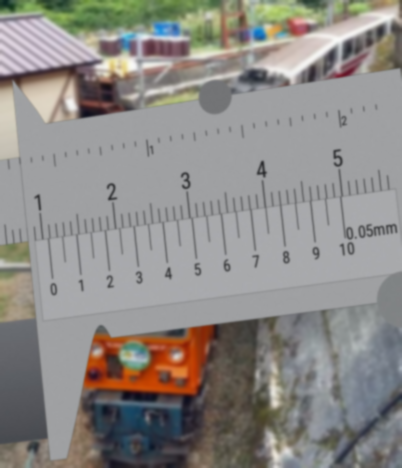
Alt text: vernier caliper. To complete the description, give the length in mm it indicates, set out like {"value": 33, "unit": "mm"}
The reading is {"value": 10.8, "unit": "mm"}
